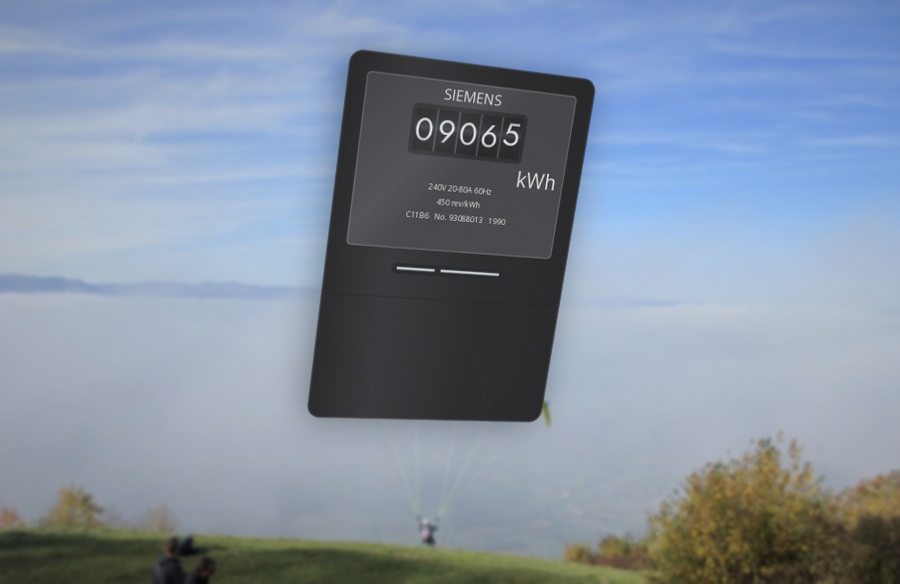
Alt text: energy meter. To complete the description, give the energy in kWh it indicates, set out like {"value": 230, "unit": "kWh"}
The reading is {"value": 9065, "unit": "kWh"}
